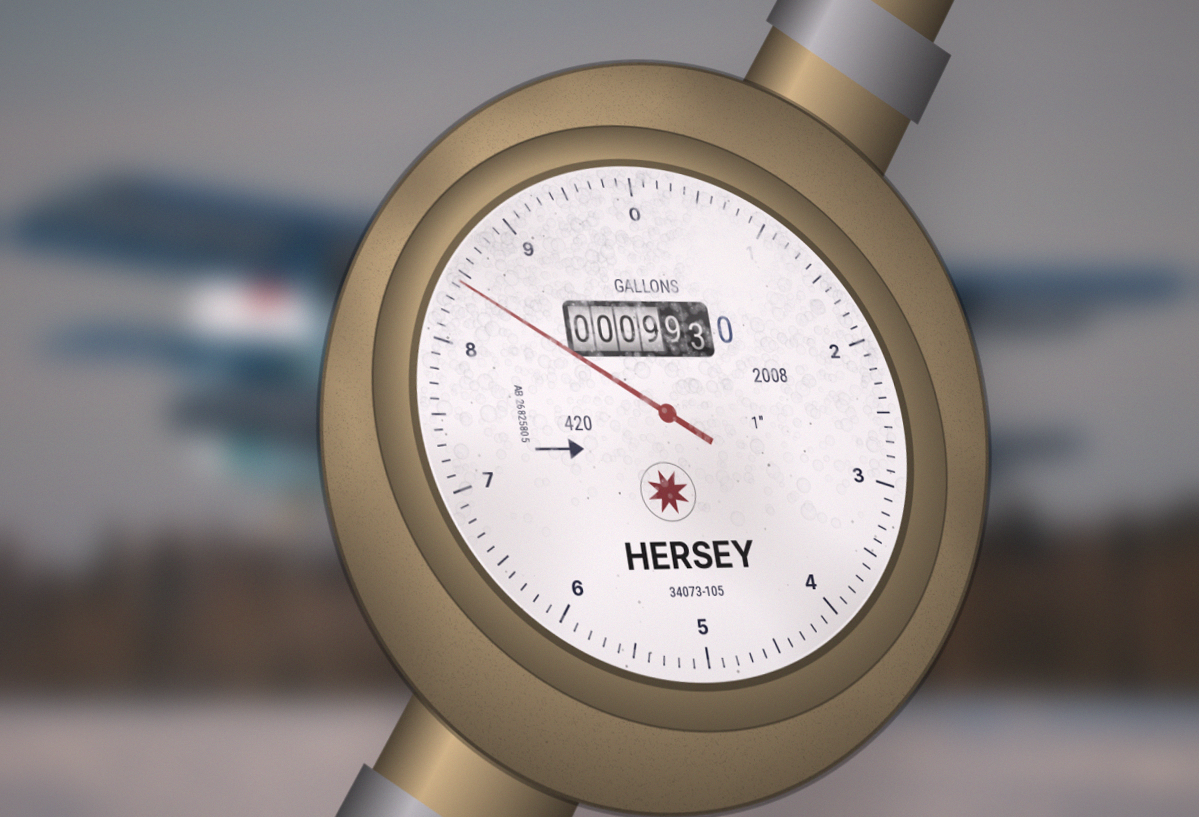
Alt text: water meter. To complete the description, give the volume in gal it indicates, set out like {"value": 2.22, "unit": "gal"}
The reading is {"value": 9928.4, "unit": "gal"}
